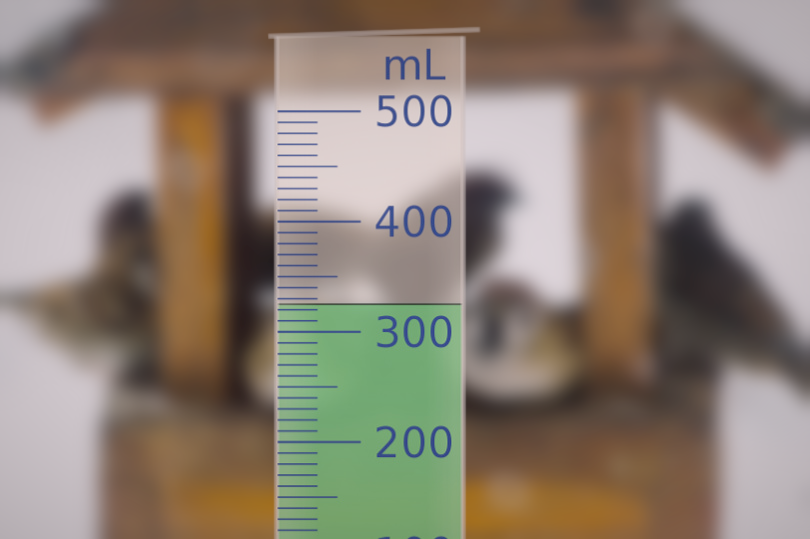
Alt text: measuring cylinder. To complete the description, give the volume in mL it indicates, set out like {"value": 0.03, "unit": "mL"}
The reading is {"value": 325, "unit": "mL"}
